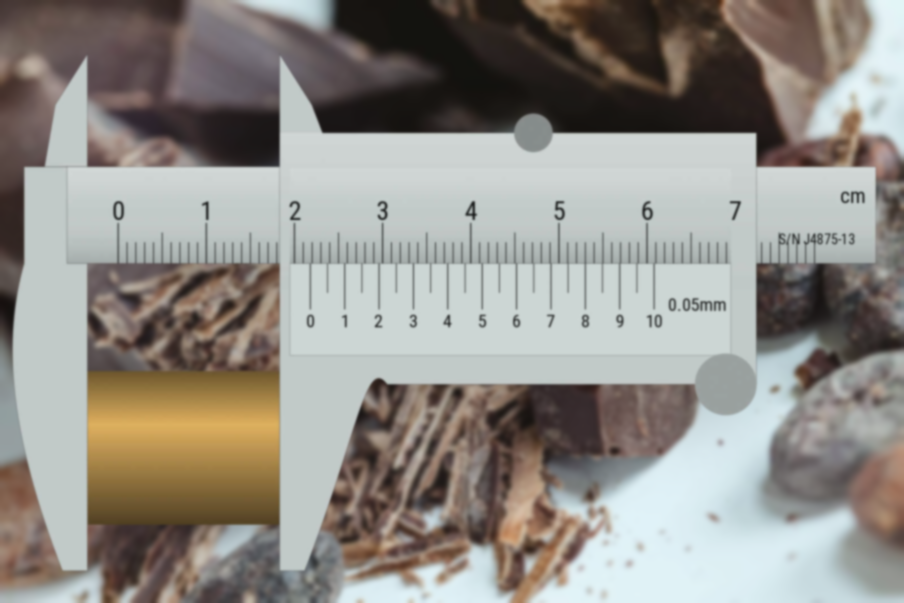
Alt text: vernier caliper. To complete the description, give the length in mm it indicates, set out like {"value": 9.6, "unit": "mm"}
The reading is {"value": 21.8, "unit": "mm"}
